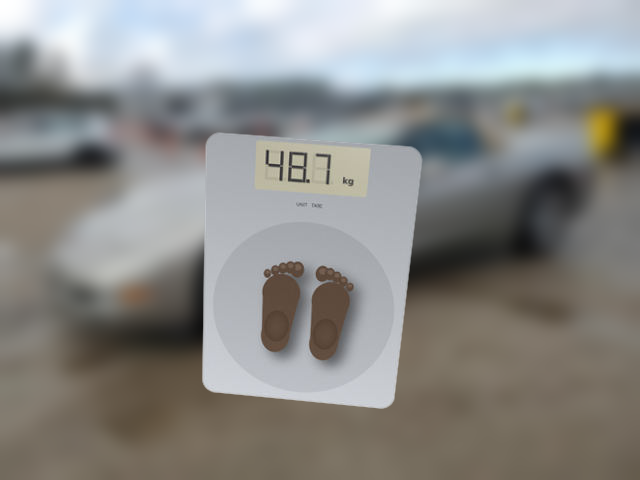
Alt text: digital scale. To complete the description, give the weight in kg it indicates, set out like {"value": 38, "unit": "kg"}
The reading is {"value": 48.7, "unit": "kg"}
